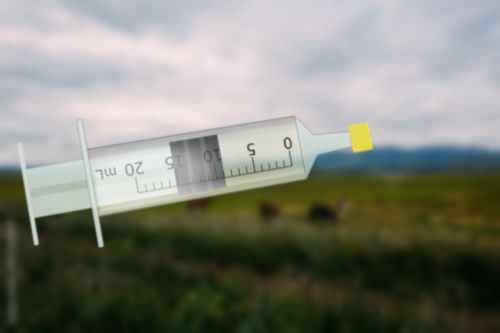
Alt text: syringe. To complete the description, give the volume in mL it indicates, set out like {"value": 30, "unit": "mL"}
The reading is {"value": 9, "unit": "mL"}
